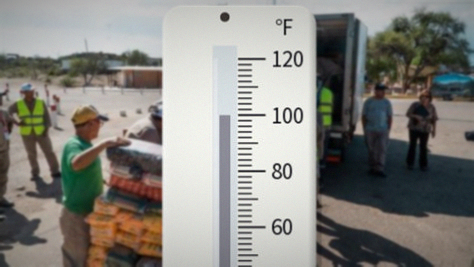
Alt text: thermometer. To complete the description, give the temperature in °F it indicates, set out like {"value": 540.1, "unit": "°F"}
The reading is {"value": 100, "unit": "°F"}
